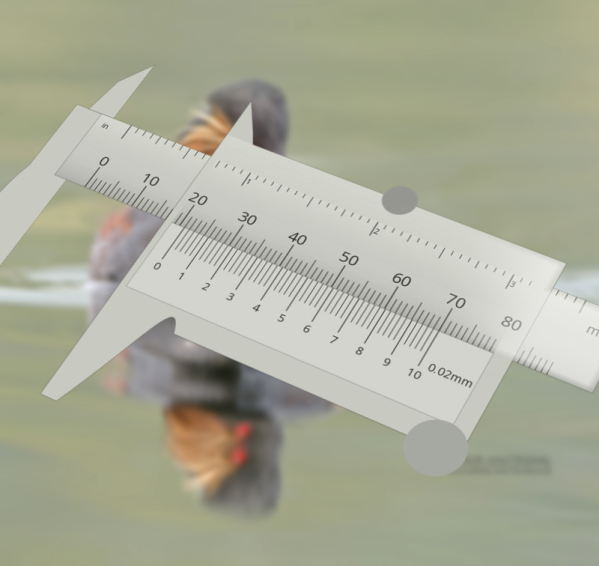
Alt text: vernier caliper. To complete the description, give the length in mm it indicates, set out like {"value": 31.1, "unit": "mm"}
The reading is {"value": 21.0, "unit": "mm"}
